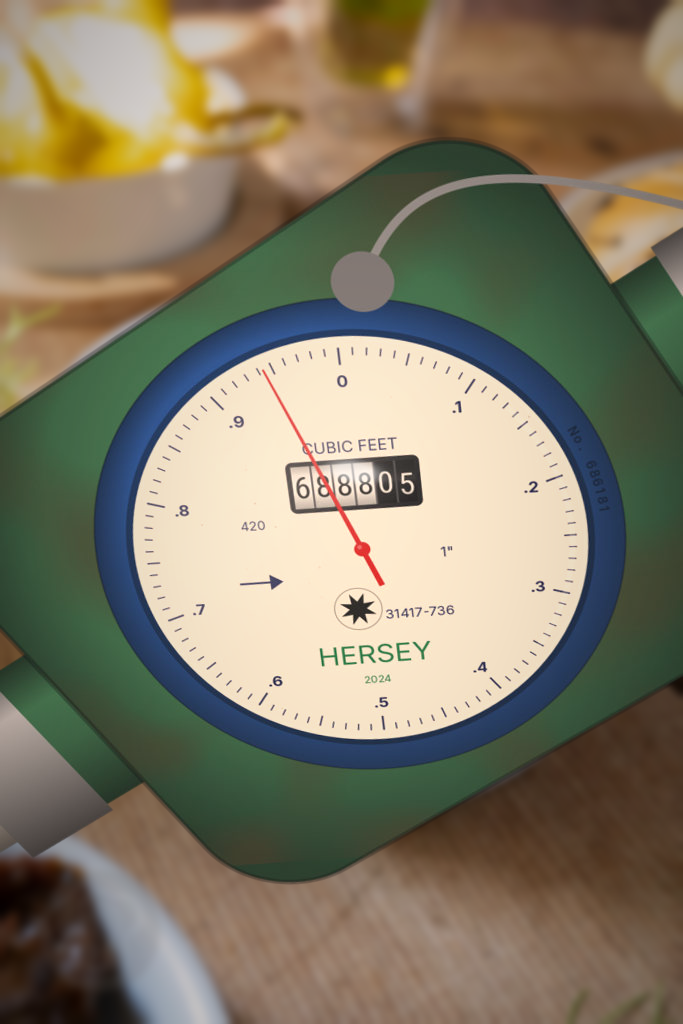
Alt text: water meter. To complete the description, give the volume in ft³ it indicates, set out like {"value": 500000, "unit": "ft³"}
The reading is {"value": 688804.94, "unit": "ft³"}
